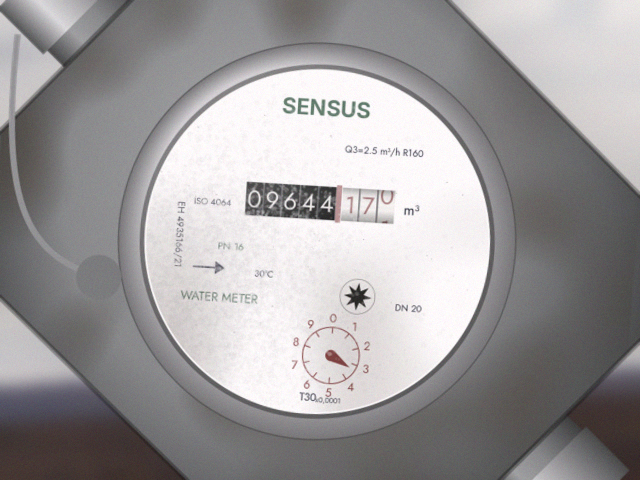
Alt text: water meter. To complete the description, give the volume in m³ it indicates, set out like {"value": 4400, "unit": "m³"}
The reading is {"value": 9644.1703, "unit": "m³"}
